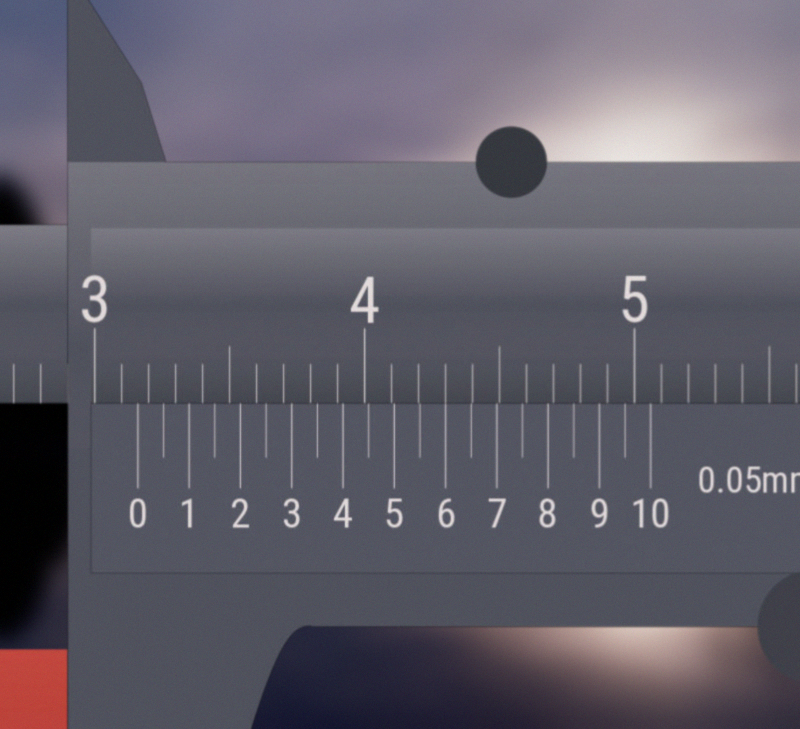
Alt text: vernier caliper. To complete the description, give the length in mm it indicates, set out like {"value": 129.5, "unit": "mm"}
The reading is {"value": 31.6, "unit": "mm"}
